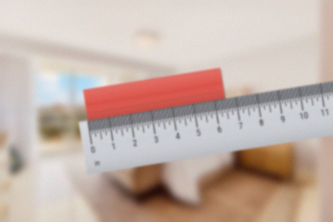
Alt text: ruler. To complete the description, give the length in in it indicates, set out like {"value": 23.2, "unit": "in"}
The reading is {"value": 6.5, "unit": "in"}
